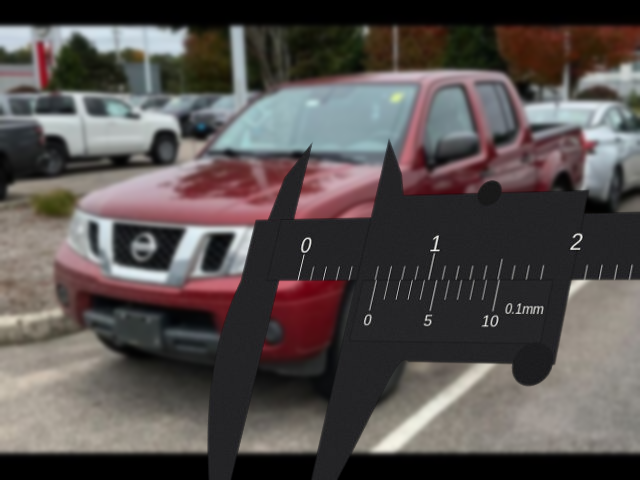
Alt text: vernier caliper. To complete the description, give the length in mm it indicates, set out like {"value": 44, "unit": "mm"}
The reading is {"value": 6.1, "unit": "mm"}
